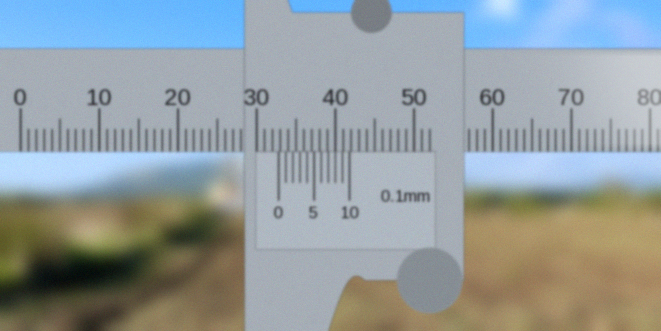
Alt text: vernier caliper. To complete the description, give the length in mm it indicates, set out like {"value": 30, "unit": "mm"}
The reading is {"value": 32.8, "unit": "mm"}
